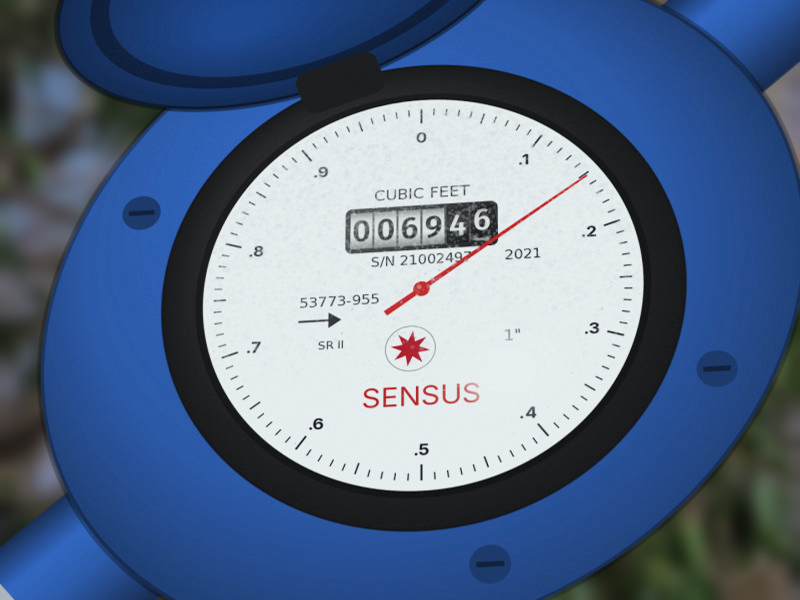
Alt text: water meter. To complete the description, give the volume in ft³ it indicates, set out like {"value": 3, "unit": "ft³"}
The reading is {"value": 6946.15, "unit": "ft³"}
